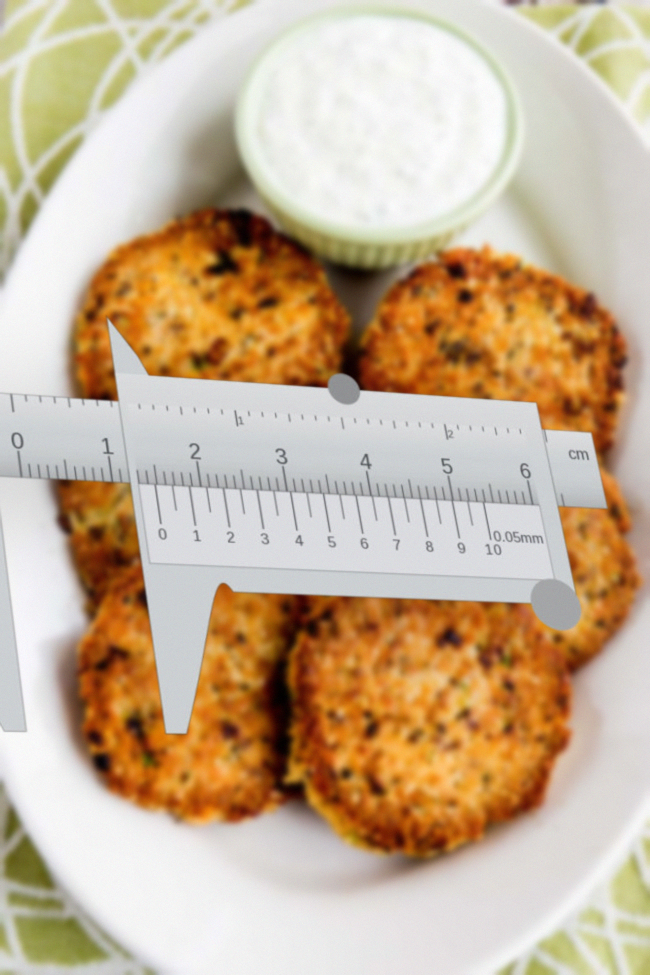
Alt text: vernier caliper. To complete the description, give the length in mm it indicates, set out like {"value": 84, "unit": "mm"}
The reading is {"value": 14.8, "unit": "mm"}
